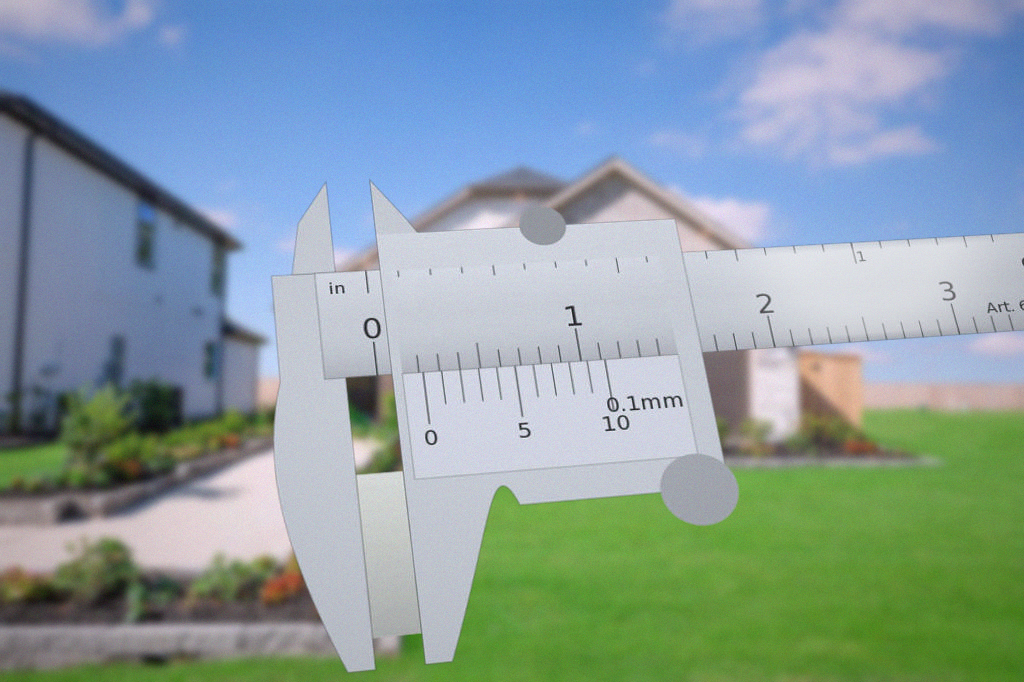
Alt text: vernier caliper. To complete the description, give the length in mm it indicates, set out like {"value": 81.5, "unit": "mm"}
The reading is {"value": 2.2, "unit": "mm"}
